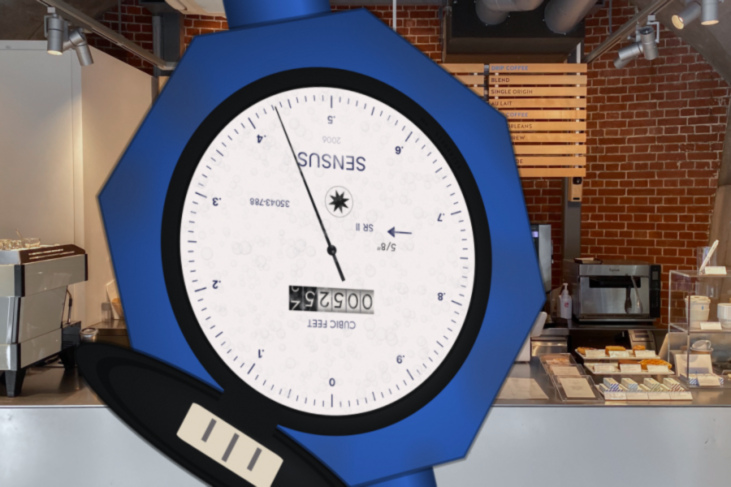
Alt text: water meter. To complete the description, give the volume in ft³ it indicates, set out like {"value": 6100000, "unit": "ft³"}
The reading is {"value": 5252.43, "unit": "ft³"}
